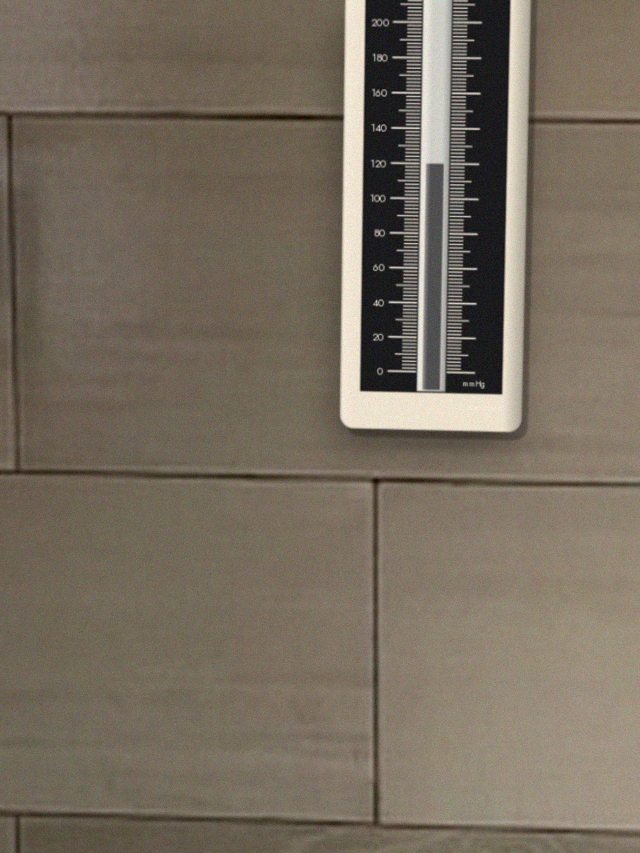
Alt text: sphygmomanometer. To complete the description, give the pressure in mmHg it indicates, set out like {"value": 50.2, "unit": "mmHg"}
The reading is {"value": 120, "unit": "mmHg"}
